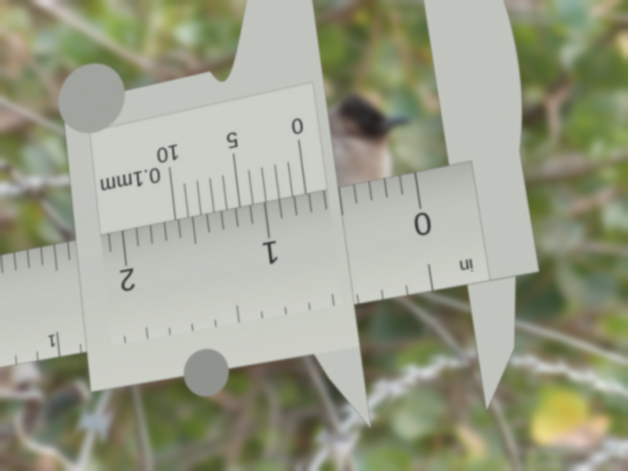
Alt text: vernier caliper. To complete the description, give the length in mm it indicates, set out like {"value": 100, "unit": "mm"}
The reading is {"value": 7.2, "unit": "mm"}
